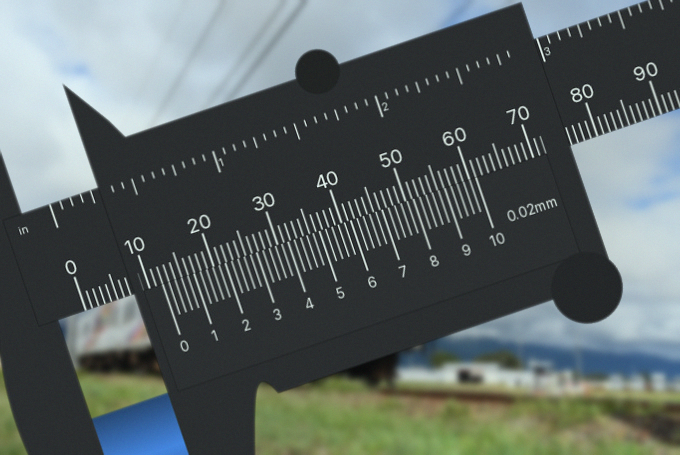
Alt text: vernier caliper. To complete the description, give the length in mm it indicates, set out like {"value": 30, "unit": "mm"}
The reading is {"value": 12.0, "unit": "mm"}
